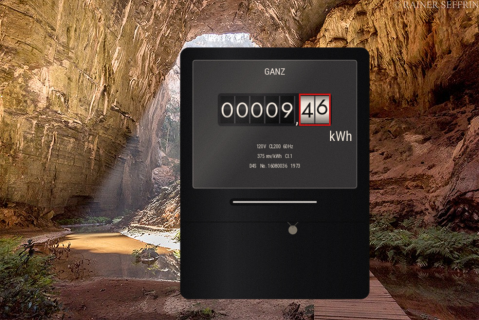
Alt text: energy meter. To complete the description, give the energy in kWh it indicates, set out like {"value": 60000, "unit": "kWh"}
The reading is {"value": 9.46, "unit": "kWh"}
